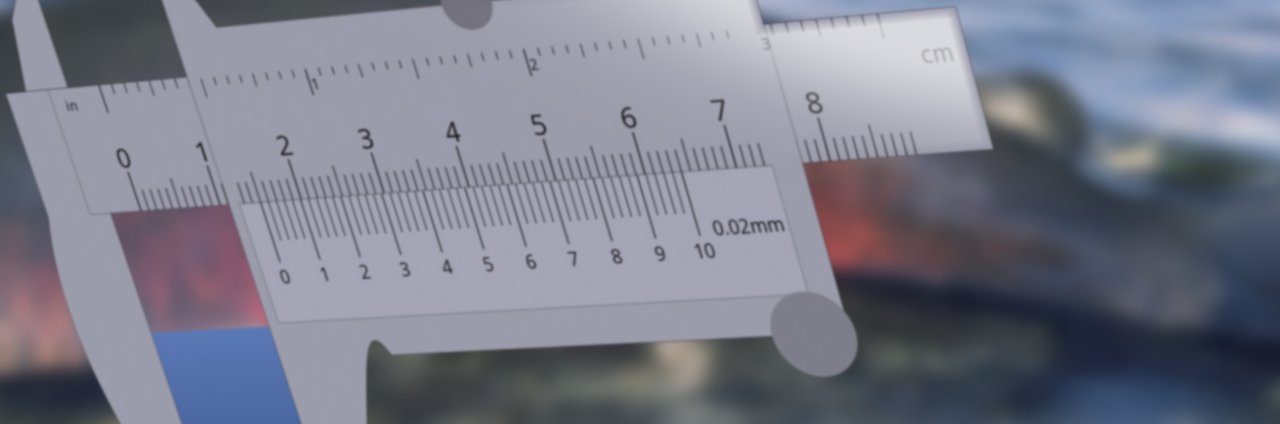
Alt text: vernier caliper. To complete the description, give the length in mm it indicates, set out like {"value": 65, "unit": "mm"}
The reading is {"value": 15.0, "unit": "mm"}
